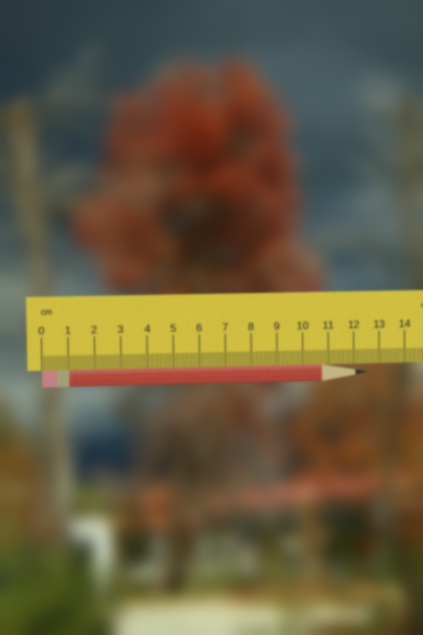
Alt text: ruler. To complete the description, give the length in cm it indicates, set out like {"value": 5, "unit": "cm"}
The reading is {"value": 12.5, "unit": "cm"}
